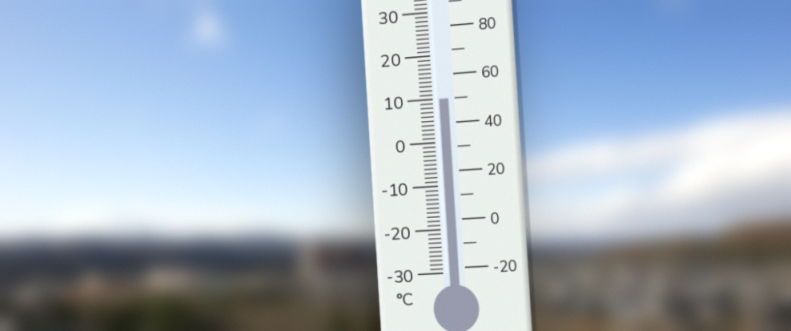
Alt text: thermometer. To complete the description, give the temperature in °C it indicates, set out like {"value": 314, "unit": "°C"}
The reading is {"value": 10, "unit": "°C"}
